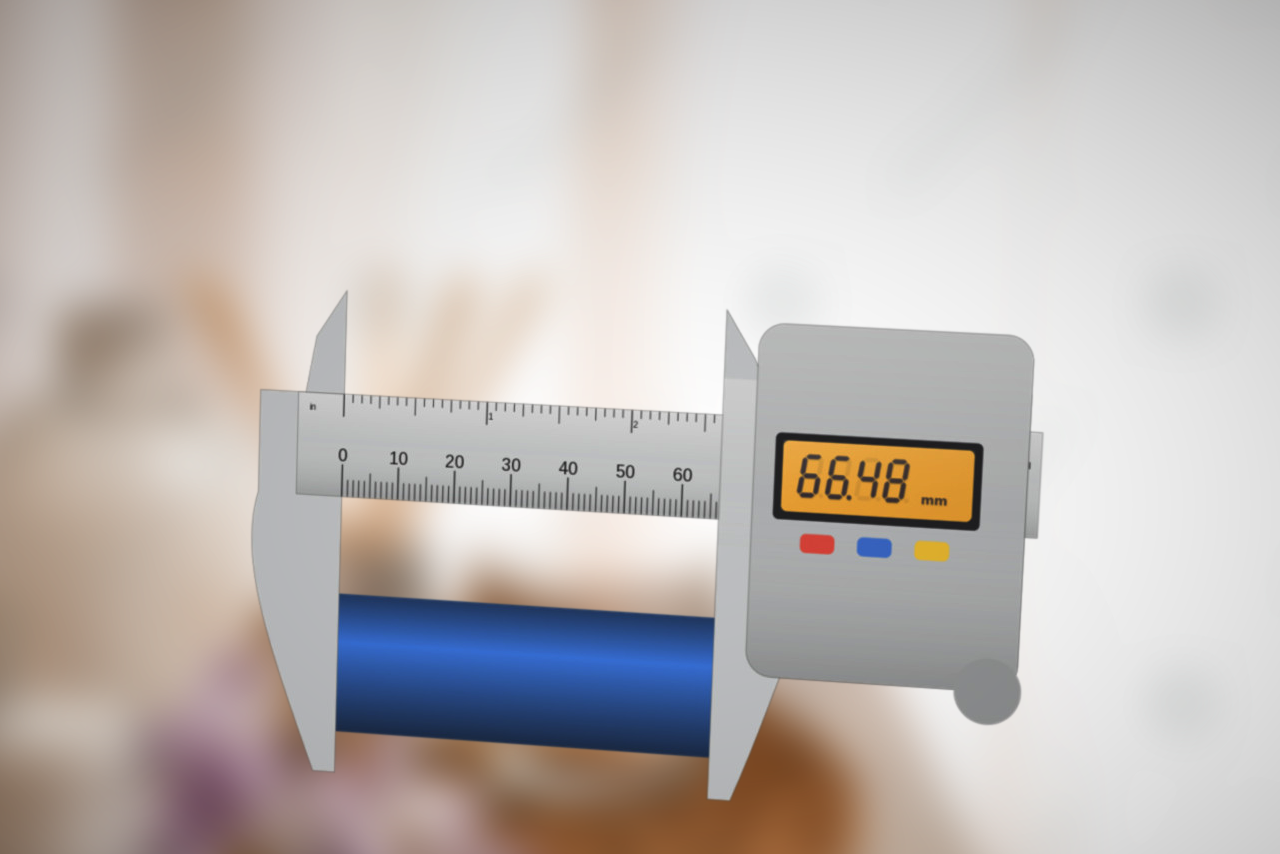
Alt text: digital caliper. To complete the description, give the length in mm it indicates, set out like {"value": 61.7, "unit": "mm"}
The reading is {"value": 66.48, "unit": "mm"}
